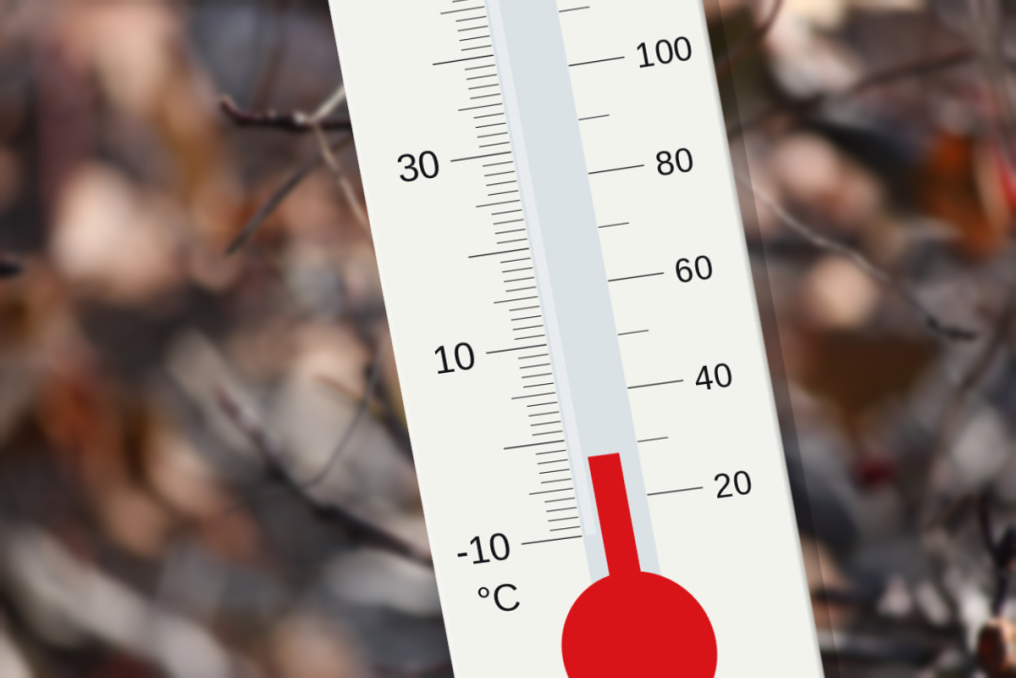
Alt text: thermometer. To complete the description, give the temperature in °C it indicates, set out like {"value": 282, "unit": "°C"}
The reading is {"value": -2, "unit": "°C"}
